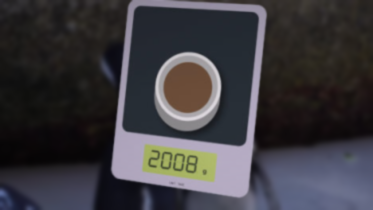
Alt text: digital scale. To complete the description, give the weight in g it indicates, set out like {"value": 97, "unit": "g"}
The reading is {"value": 2008, "unit": "g"}
